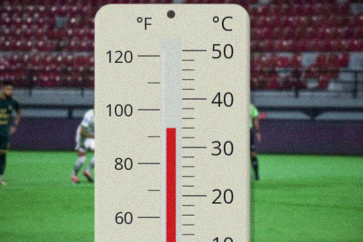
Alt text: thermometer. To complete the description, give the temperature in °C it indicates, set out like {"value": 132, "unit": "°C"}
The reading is {"value": 34, "unit": "°C"}
